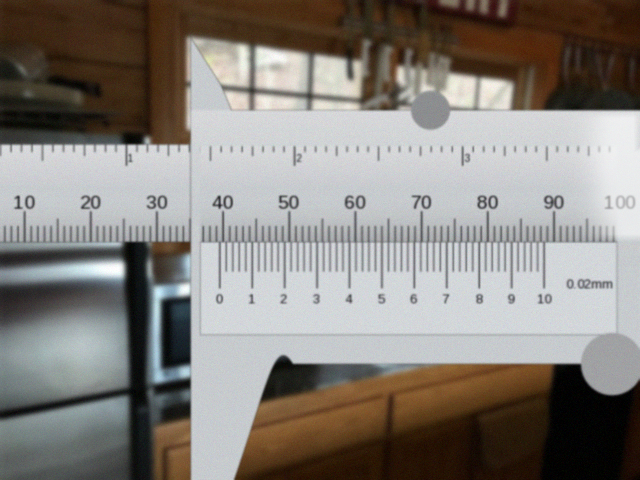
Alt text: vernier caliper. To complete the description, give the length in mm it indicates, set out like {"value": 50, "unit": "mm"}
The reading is {"value": 39.5, "unit": "mm"}
